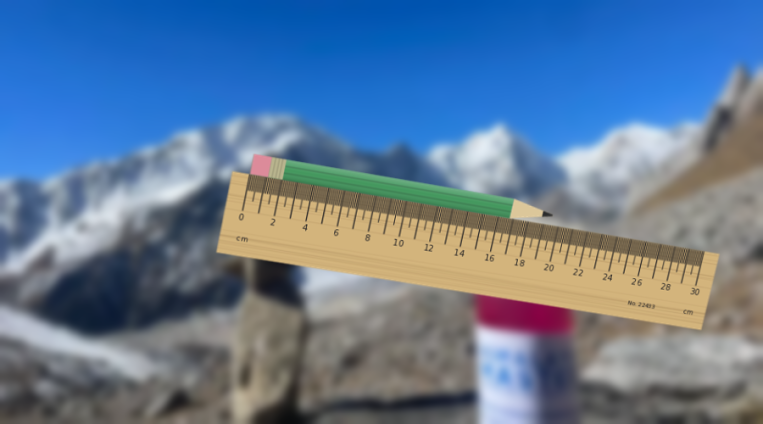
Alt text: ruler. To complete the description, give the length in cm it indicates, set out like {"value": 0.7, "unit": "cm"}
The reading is {"value": 19.5, "unit": "cm"}
